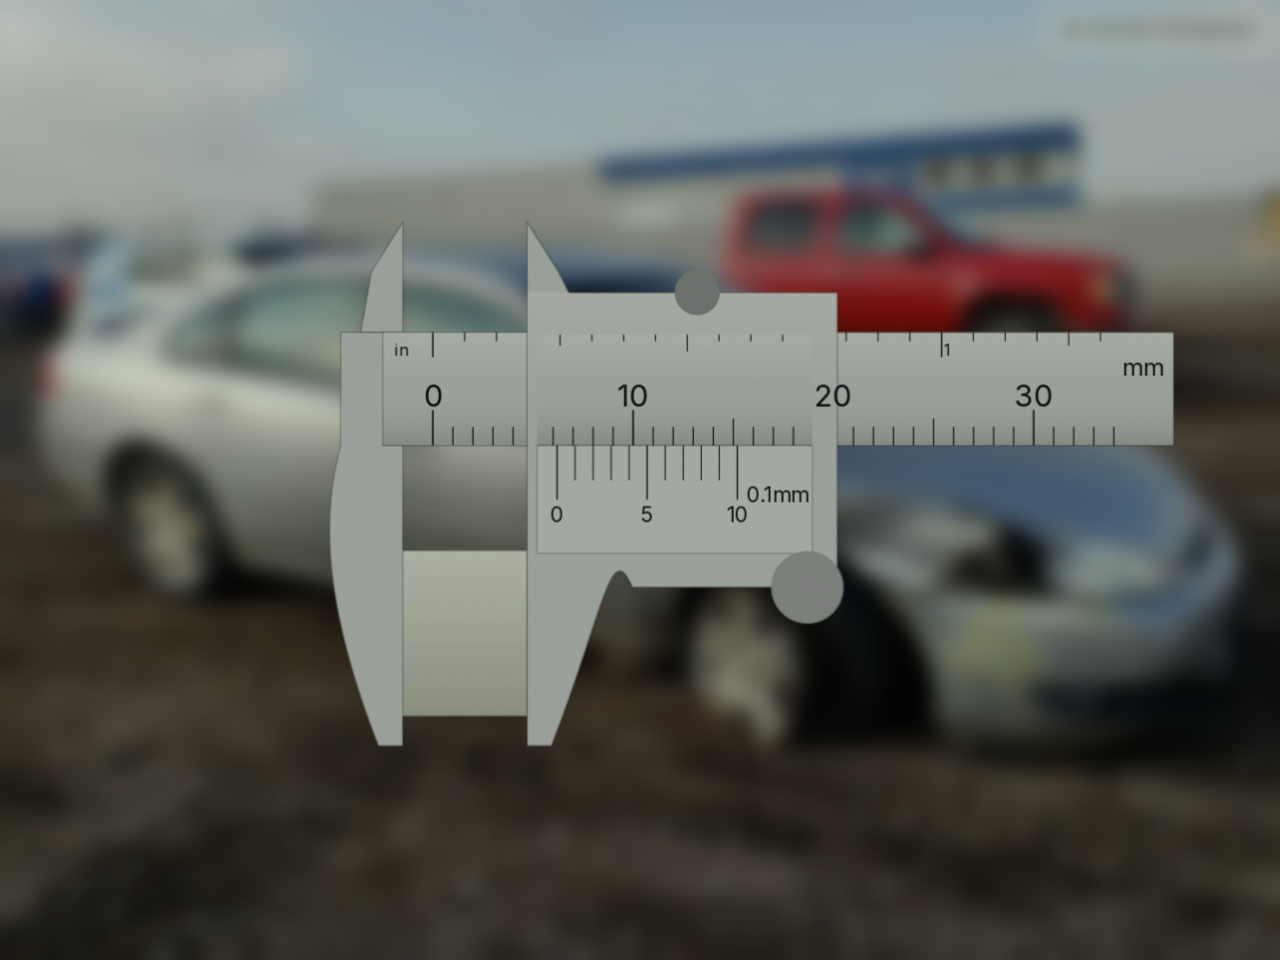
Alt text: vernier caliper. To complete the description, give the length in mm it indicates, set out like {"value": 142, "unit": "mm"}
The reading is {"value": 6.2, "unit": "mm"}
